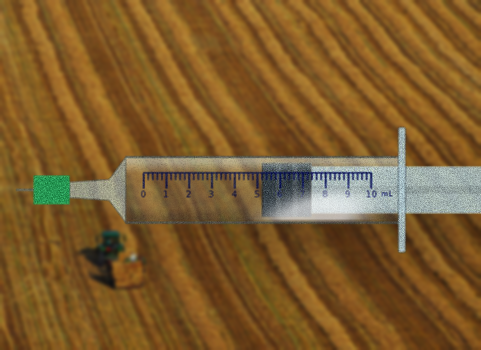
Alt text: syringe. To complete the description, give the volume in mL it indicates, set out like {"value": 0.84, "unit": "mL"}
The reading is {"value": 5.2, "unit": "mL"}
